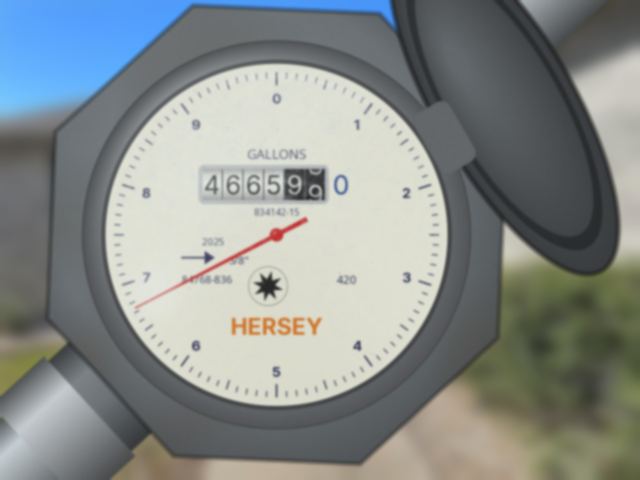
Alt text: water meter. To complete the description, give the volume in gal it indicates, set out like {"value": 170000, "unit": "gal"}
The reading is {"value": 4665986.7, "unit": "gal"}
